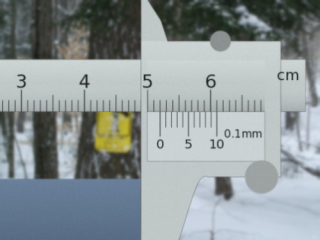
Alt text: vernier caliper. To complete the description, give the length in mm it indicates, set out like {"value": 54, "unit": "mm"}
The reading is {"value": 52.0, "unit": "mm"}
